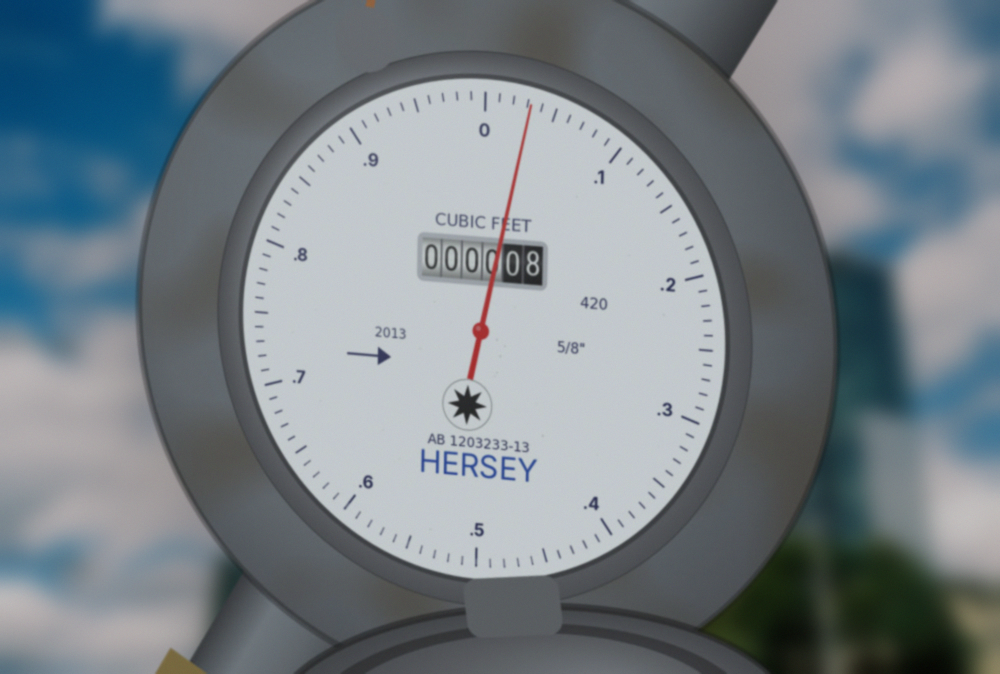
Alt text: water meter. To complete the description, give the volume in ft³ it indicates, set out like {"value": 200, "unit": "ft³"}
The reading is {"value": 8.03, "unit": "ft³"}
